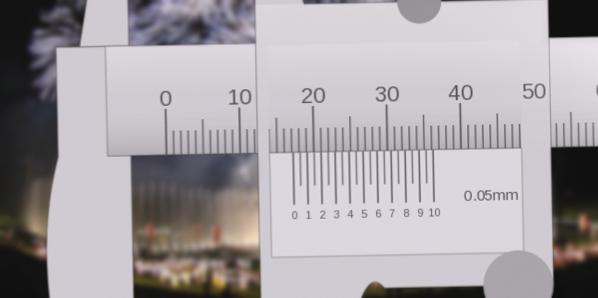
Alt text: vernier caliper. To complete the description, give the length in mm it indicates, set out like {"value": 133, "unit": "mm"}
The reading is {"value": 17.2, "unit": "mm"}
